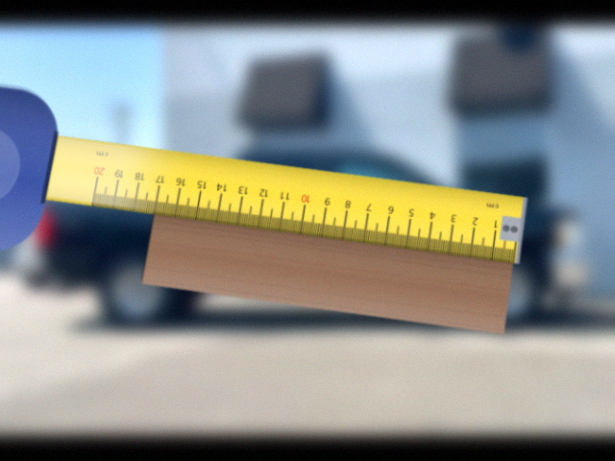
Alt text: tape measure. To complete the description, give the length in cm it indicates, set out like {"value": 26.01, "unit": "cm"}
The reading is {"value": 17, "unit": "cm"}
